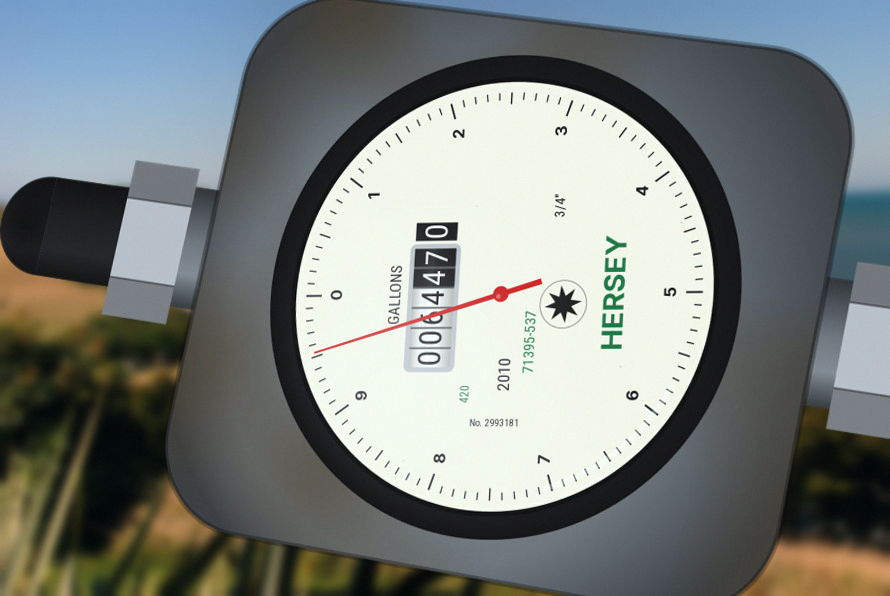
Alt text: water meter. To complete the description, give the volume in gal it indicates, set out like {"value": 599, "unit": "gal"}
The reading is {"value": 64469.5, "unit": "gal"}
